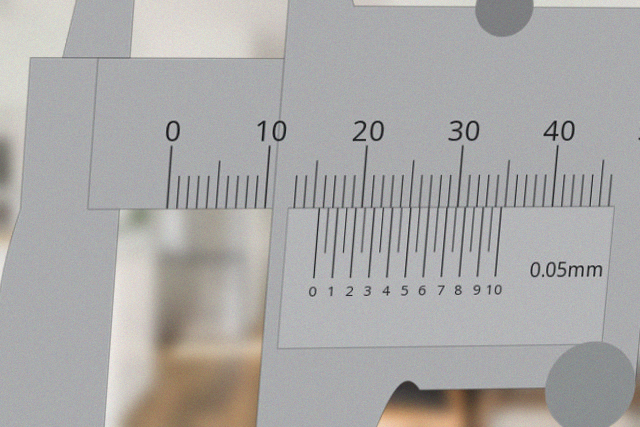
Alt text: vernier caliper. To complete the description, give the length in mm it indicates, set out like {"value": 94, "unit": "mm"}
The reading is {"value": 15.6, "unit": "mm"}
